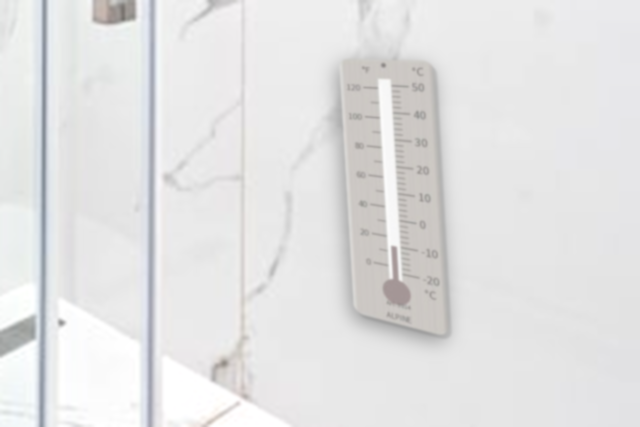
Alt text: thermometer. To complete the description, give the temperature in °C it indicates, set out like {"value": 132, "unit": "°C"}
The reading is {"value": -10, "unit": "°C"}
